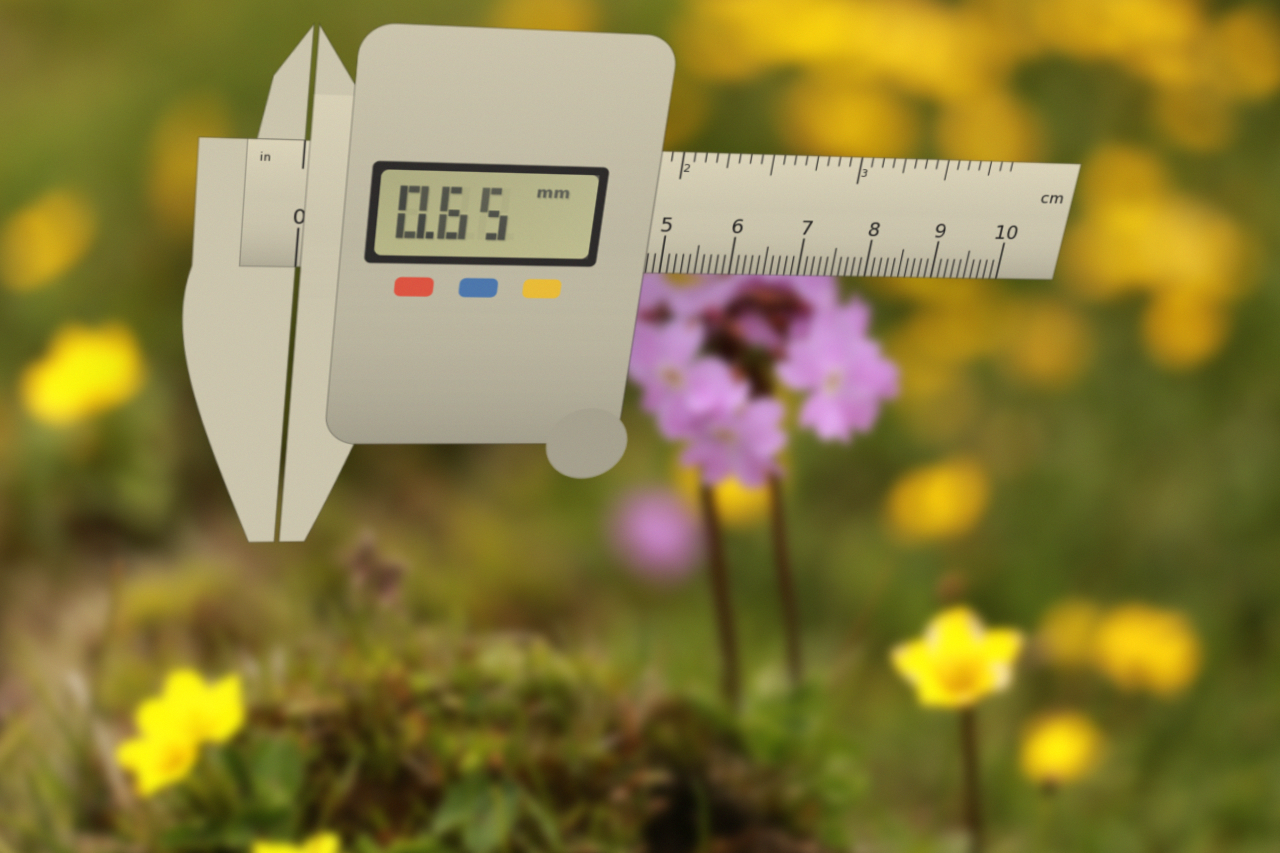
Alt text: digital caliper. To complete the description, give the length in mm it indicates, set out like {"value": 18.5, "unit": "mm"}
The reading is {"value": 0.65, "unit": "mm"}
